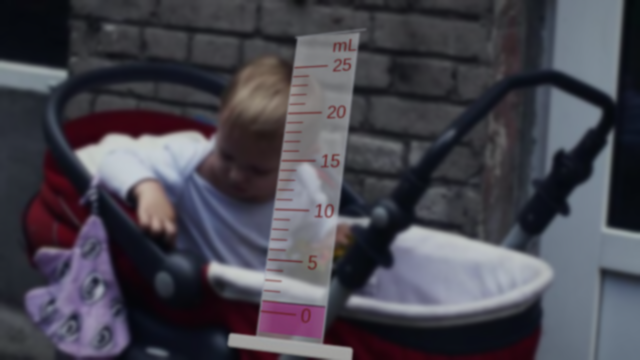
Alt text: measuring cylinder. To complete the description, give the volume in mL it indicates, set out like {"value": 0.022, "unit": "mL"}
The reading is {"value": 1, "unit": "mL"}
